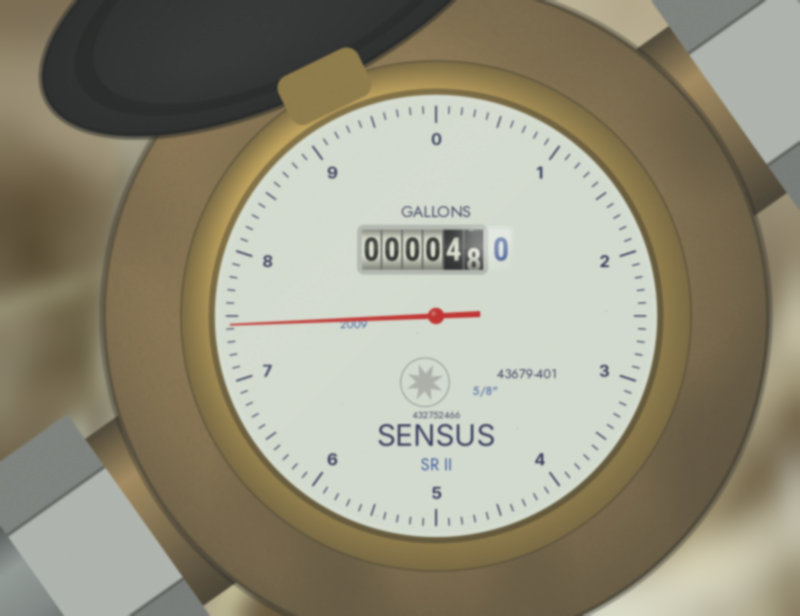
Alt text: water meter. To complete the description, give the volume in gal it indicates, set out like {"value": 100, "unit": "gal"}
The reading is {"value": 477.4, "unit": "gal"}
